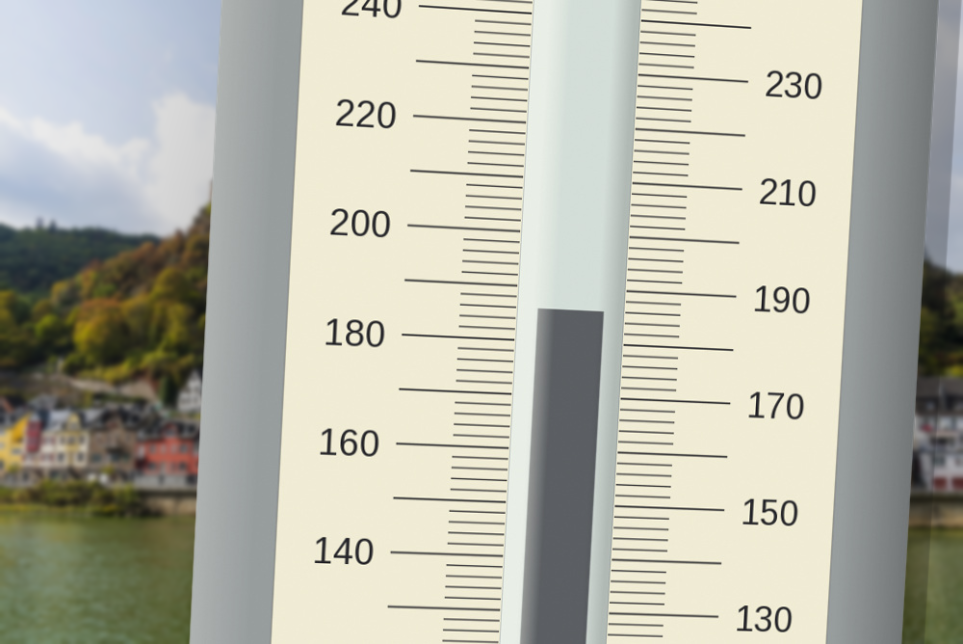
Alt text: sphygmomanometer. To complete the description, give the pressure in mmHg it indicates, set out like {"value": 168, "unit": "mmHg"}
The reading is {"value": 186, "unit": "mmHg"}
